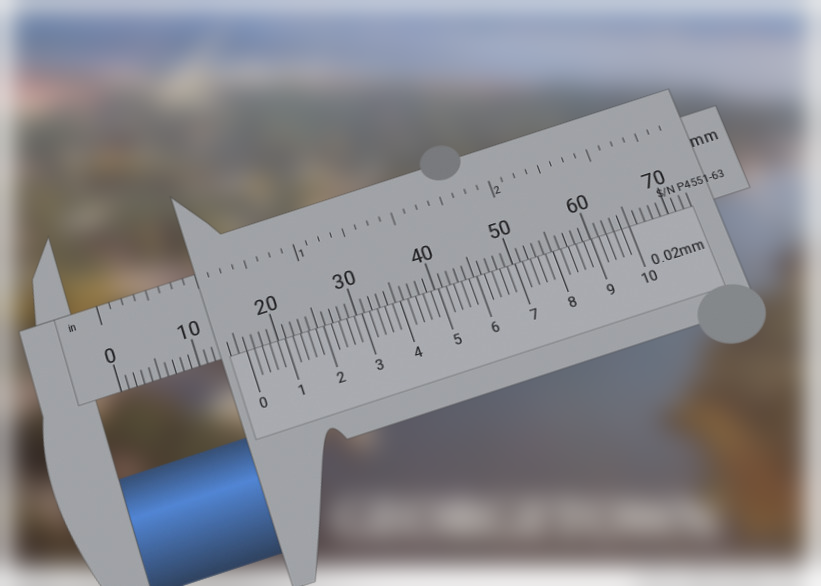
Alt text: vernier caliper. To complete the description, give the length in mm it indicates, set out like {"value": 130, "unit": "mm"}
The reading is {"value": 16.0, "unit": "mm"}
